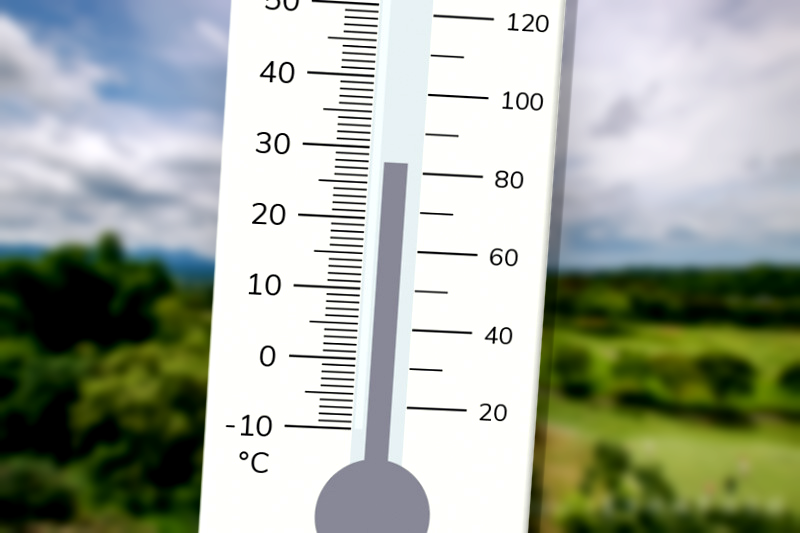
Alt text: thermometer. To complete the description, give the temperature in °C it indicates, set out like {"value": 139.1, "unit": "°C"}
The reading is {"value": 28, "unit": "°C"}
